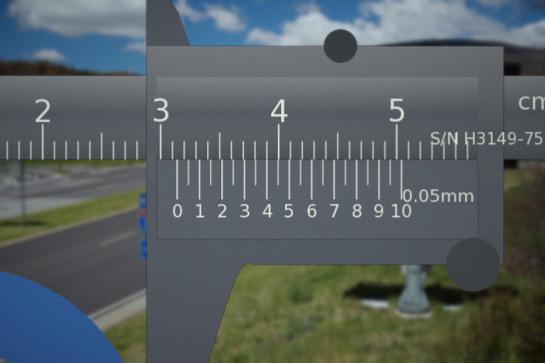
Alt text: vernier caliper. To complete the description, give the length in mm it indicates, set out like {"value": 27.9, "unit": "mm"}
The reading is {"value": 31.4, "unit": "mm"}
